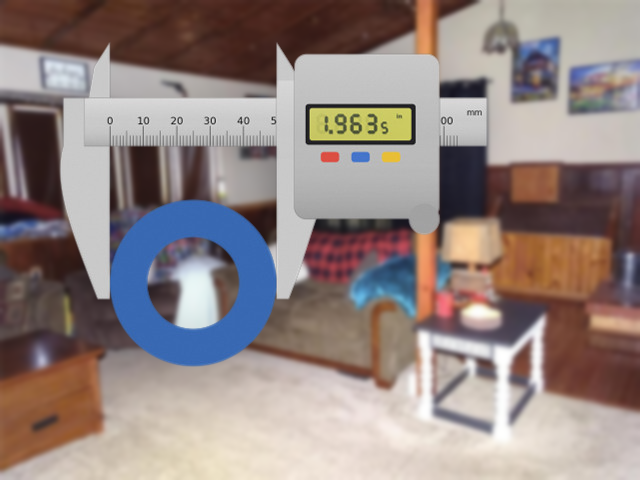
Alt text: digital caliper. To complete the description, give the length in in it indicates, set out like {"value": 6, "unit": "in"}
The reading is {"value": 1.9635, "unit": "in"}
